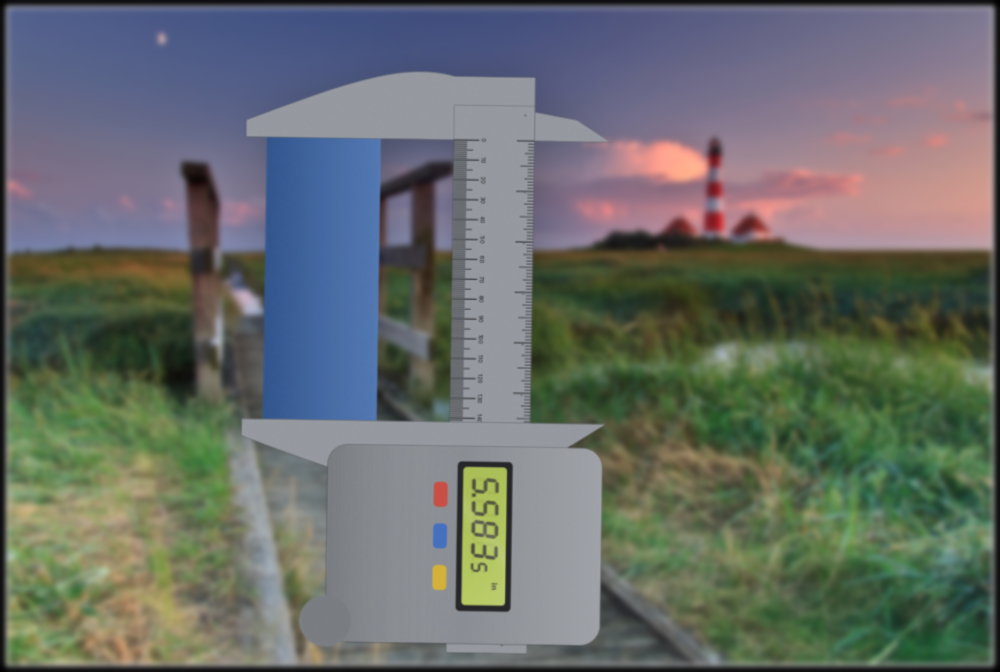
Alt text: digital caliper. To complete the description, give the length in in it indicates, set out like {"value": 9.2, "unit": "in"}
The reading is {"value": 5.5835, "unit": "in"}
